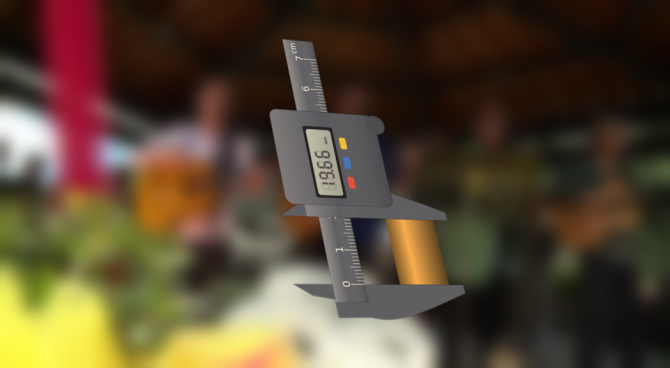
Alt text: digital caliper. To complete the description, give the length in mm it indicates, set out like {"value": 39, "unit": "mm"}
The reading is {"value": 19.66, "unit": "mm"}
